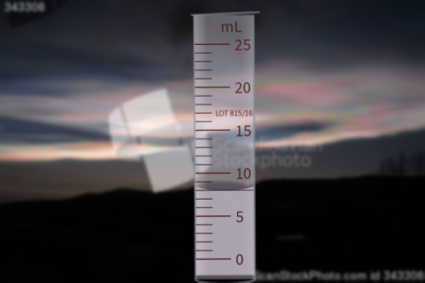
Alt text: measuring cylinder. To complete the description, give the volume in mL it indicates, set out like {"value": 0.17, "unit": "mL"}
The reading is {"value": 8, "unit": "mL"}
